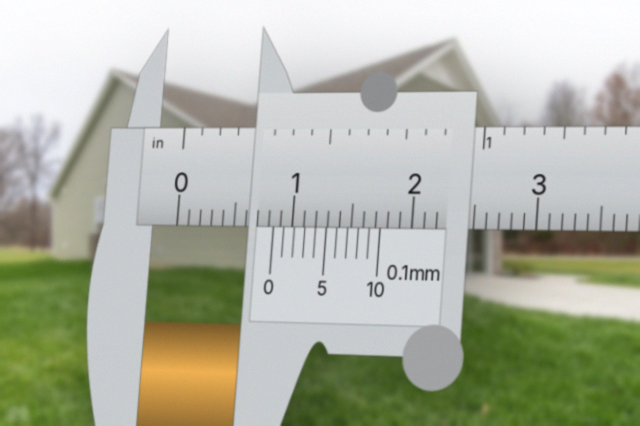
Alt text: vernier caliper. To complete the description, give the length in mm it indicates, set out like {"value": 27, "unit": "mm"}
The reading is {"value": 8.4, "unit": "mm"}
